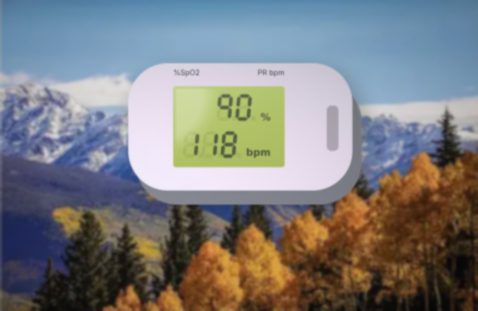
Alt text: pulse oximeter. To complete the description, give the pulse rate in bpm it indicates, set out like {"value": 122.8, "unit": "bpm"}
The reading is {"value": 118, "unit": "bpm"}
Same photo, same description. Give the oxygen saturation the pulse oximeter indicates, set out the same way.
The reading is {"value": 90, "unit": "%"}
